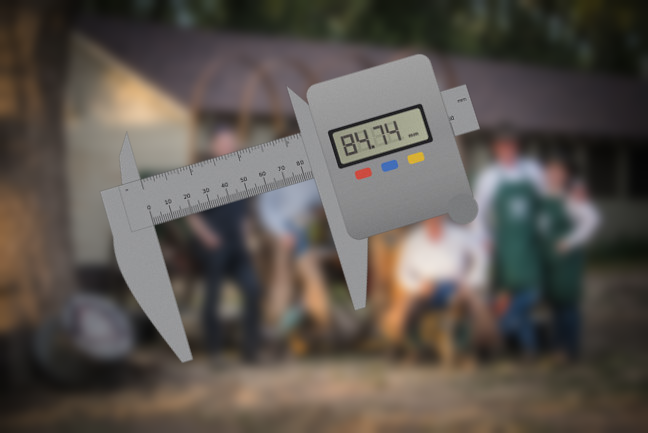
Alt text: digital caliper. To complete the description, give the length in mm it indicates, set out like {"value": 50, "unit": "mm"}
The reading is {"value": 84.74, "unit": "mm"}
